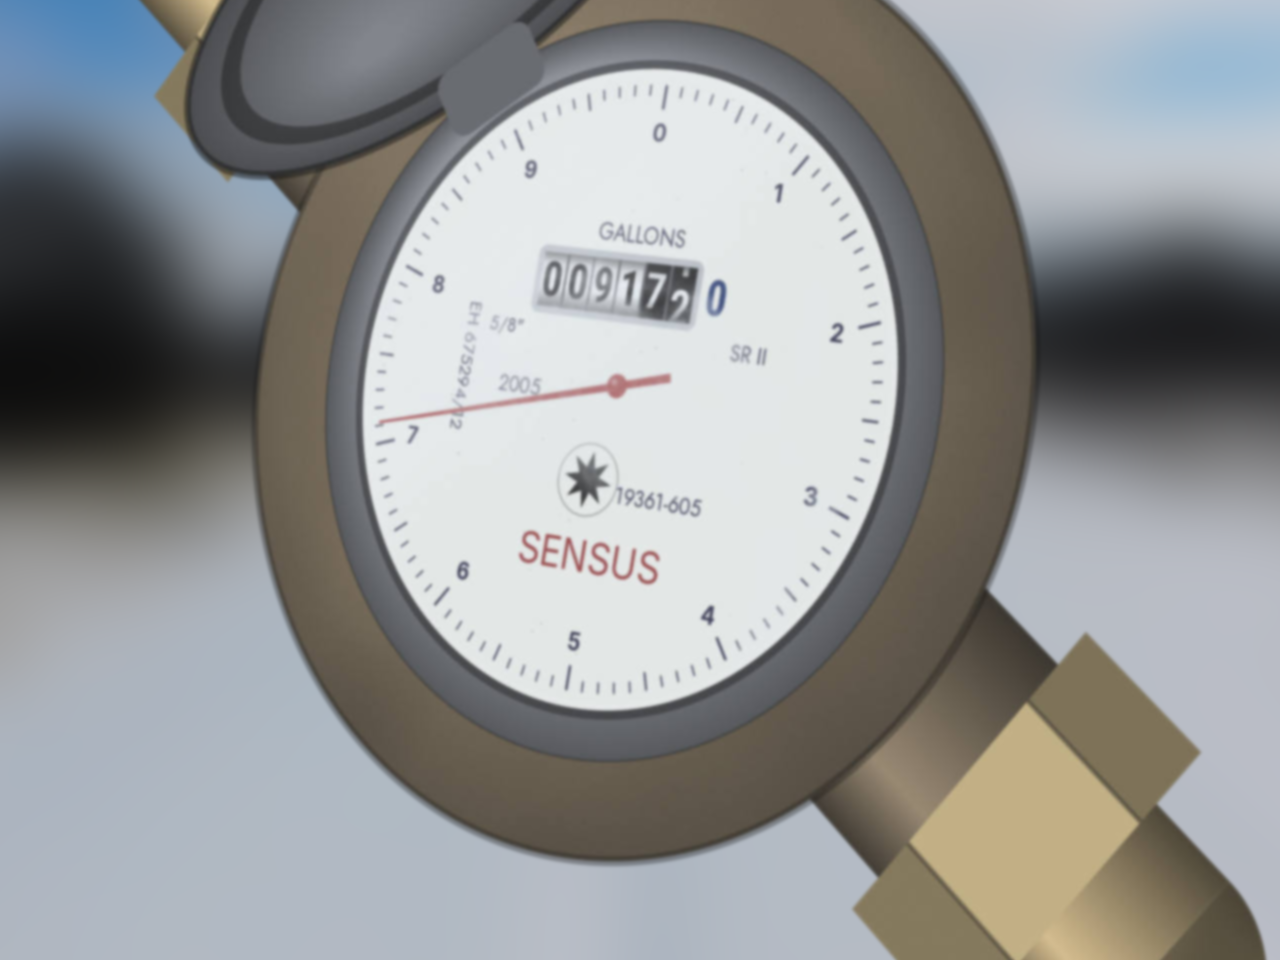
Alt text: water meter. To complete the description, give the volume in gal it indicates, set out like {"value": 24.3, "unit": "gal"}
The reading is {"value": 91717.1, "unit": "gal"}
